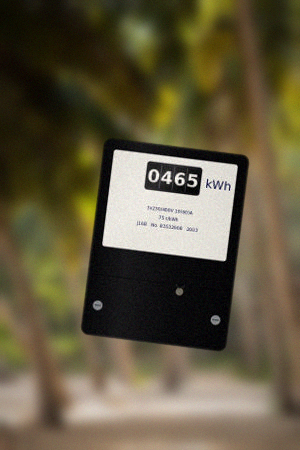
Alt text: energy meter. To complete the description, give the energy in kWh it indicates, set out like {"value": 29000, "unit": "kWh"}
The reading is {"value": 465, "unit": "kWh"}
